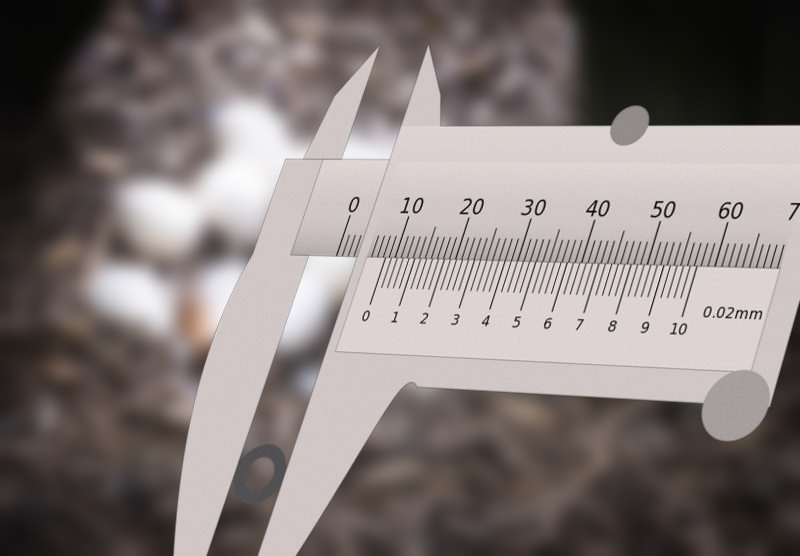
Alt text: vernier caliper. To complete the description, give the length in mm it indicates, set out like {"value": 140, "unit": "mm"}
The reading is {"value": 8.4, "unit": "mm"}
